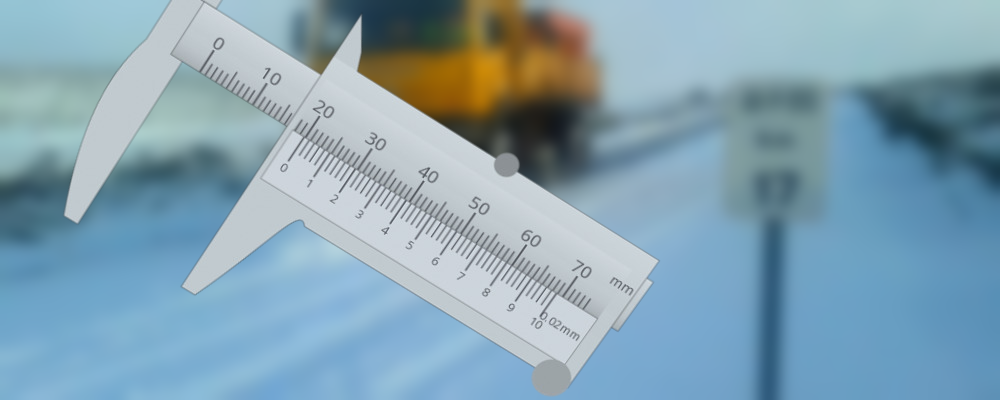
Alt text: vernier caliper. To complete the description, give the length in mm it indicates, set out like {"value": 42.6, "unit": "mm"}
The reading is {"value": 19.8, "unit": "mm"}
